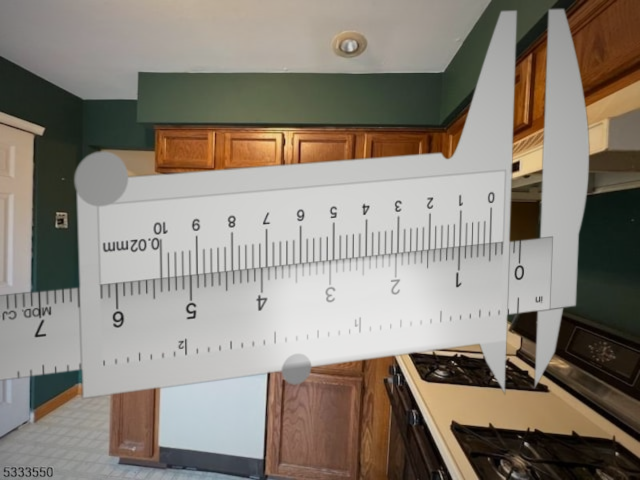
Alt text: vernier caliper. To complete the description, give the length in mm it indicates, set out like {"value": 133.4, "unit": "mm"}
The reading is {"value": 5.0, "unit": "mm"}
